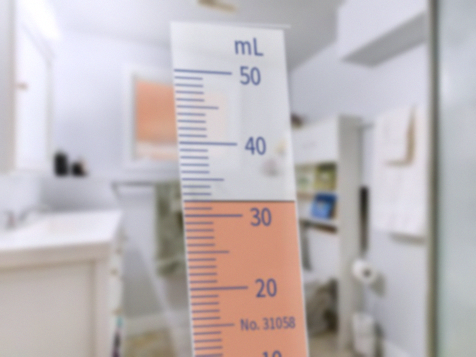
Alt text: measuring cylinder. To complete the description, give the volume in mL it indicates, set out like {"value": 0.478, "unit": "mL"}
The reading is {"value": 32, "unit": "mL"}
